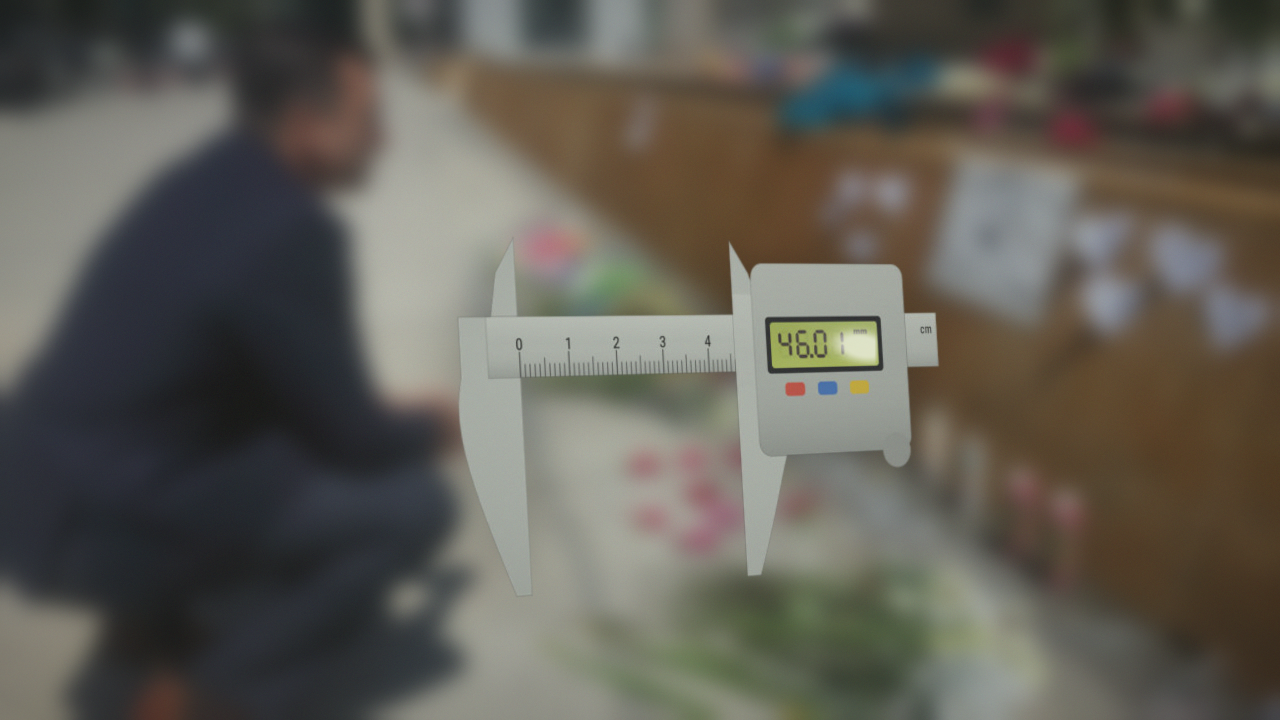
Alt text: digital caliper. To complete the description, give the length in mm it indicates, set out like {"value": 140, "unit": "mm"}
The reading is {"value": 46.01, "unit": "mm"}
